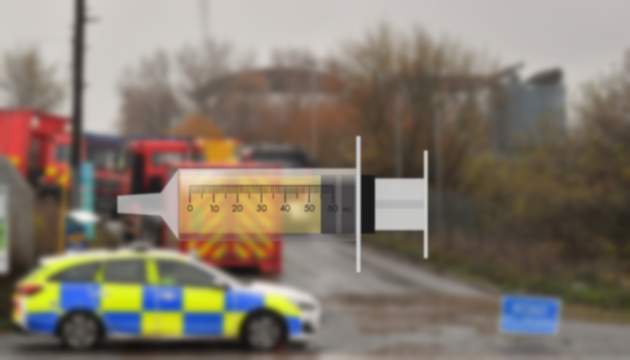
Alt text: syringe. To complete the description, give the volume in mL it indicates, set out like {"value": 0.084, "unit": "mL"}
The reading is {"value": 55, "unit": "mL"}
